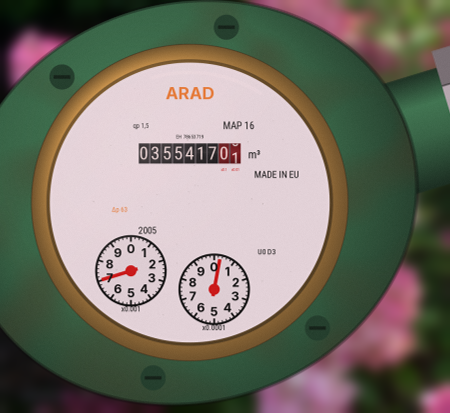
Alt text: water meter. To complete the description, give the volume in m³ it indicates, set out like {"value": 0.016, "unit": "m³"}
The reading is {"value": 355417.0070, "unit": "m³"}
